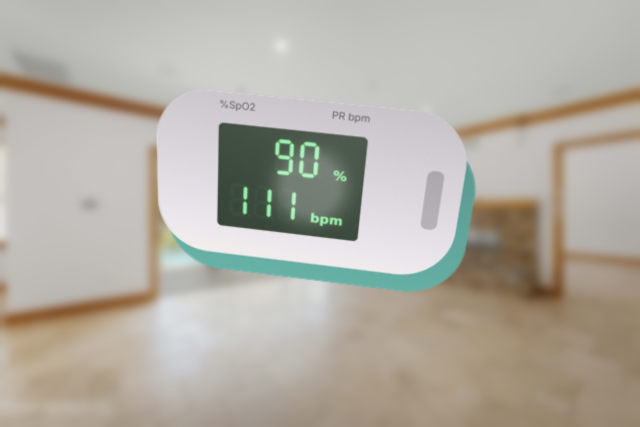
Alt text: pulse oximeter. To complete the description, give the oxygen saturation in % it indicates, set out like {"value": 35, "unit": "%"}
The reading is {"value": 90, "unit": "%"}
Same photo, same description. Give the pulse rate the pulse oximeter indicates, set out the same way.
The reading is {"value": 111, "unit": "bpm"}
